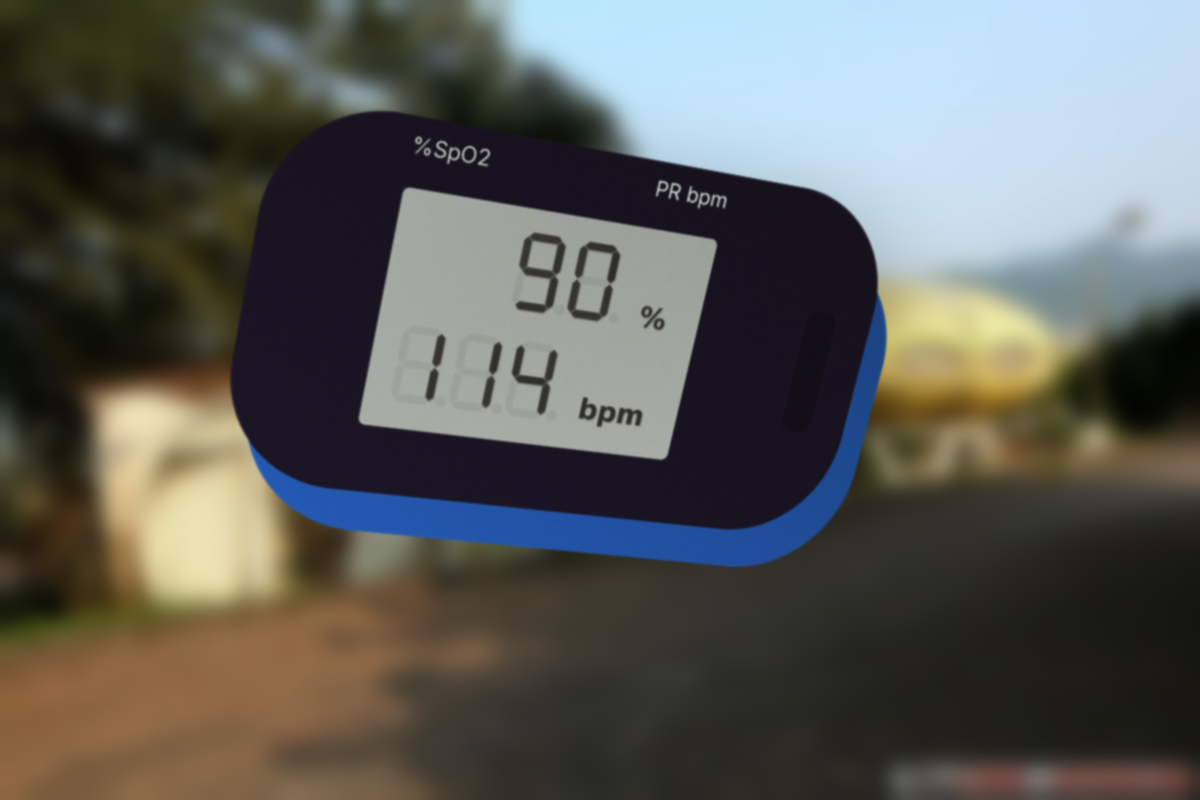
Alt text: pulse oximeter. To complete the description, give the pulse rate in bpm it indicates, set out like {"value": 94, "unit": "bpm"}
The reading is {"value": 114, "unit": "bpm"}
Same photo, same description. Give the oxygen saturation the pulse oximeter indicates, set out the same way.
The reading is {"value": 90, "unit": "%"}
